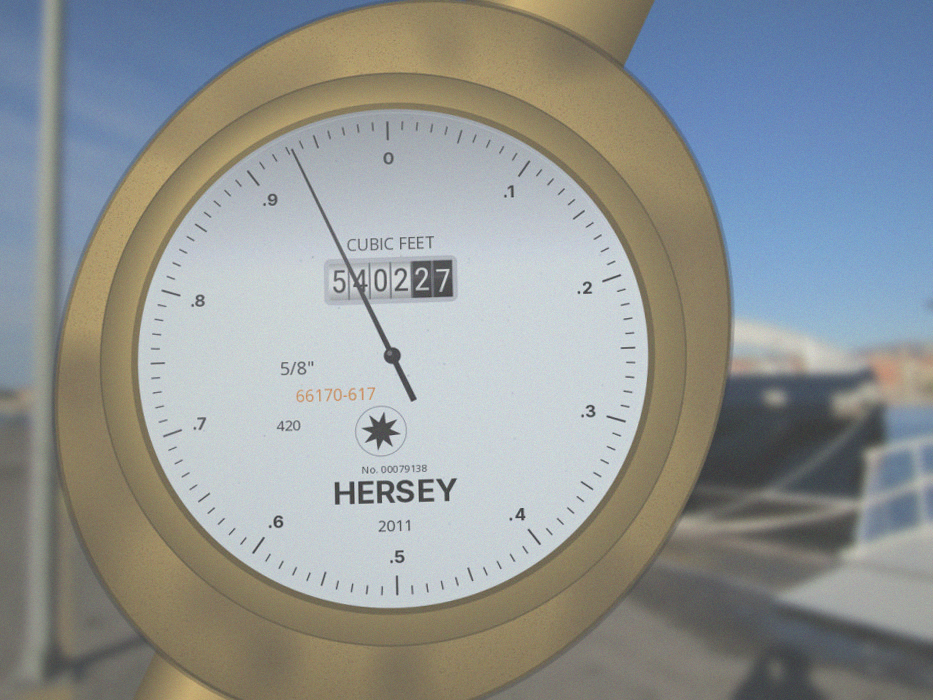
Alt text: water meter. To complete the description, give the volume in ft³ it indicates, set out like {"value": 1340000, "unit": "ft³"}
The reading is {"value": 540226.93, "unit": "ft³"}
